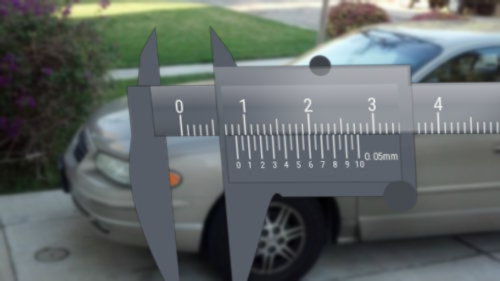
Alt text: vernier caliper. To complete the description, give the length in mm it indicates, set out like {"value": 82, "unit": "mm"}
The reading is {"value": 8.5, "unit": "mm"}
